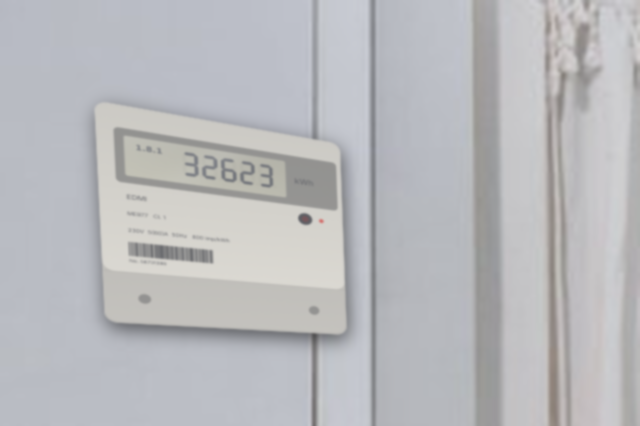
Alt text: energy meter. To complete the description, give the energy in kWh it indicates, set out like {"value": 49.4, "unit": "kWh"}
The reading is {"value": 32623, "unit": "kWh"}
